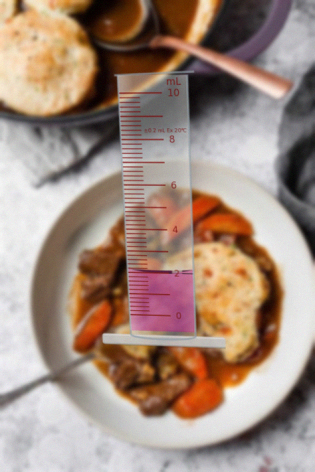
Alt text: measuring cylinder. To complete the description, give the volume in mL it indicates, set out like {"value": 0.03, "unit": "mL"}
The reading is {"value": 2, "unit": "mL"}
